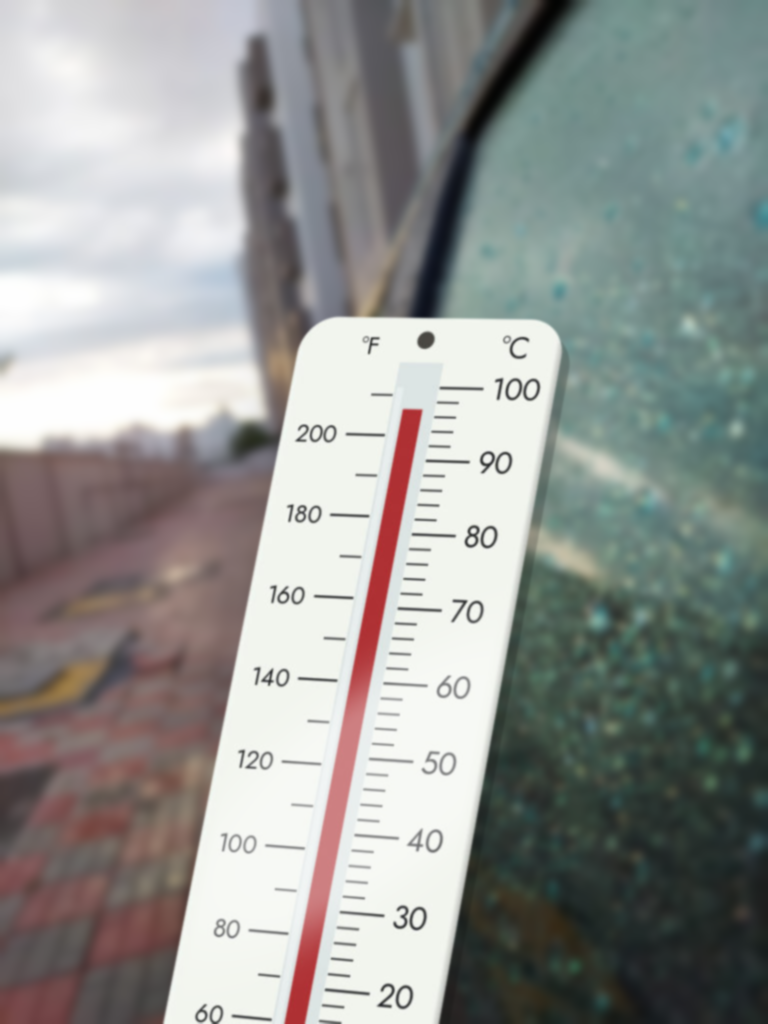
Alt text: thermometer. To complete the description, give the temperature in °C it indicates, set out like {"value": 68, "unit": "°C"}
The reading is {"value": 97, "unit": "°C"}
